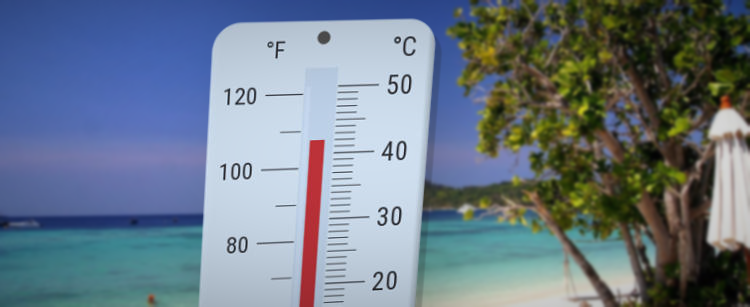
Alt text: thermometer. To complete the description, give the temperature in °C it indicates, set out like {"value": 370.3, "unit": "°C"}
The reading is {"value": 42, "unit": "°C"}
